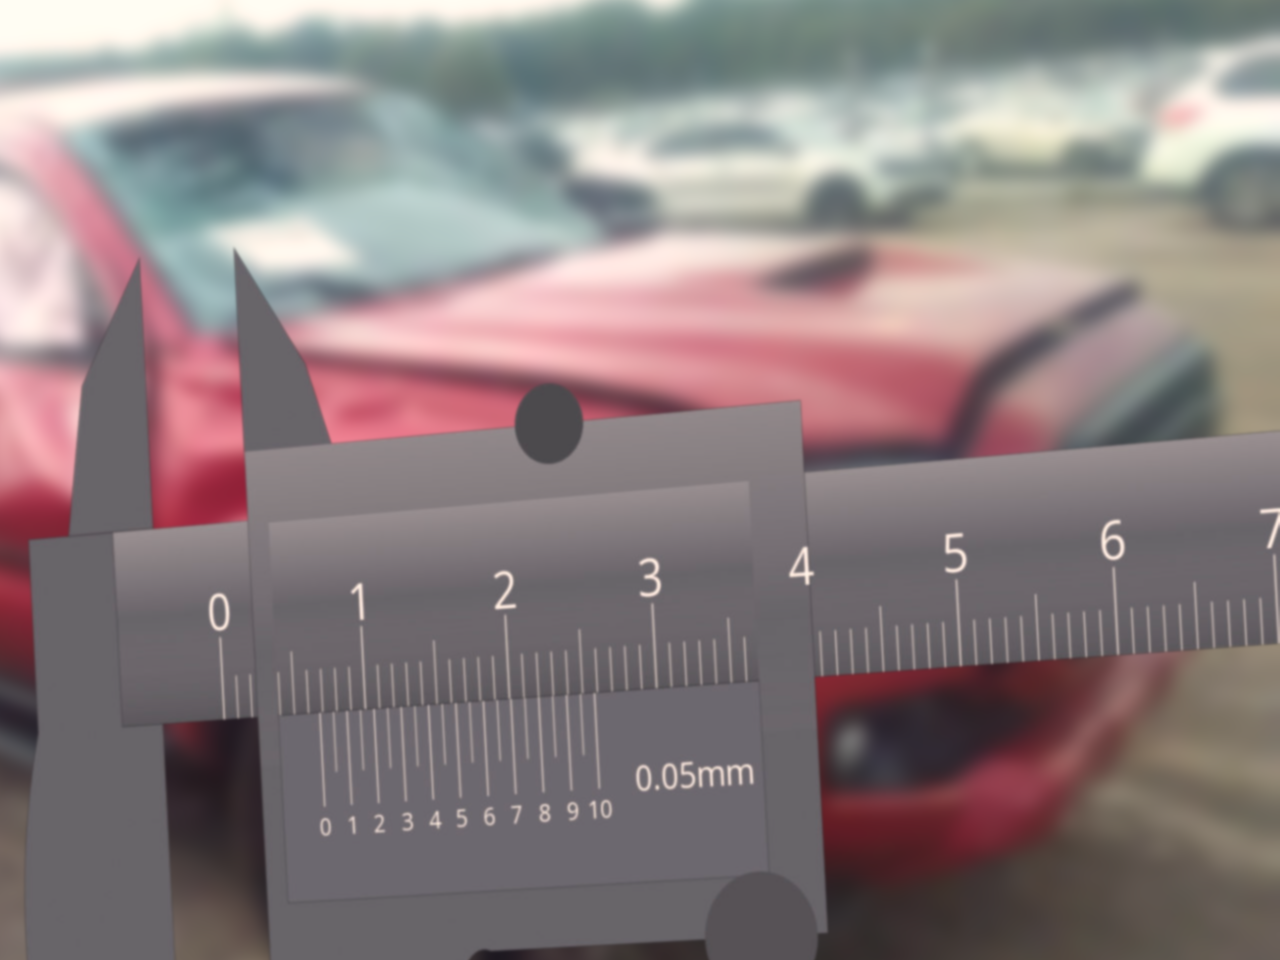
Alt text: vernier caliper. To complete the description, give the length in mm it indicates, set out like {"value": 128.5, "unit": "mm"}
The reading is {"value": 6.8, "unit": "mm"}
